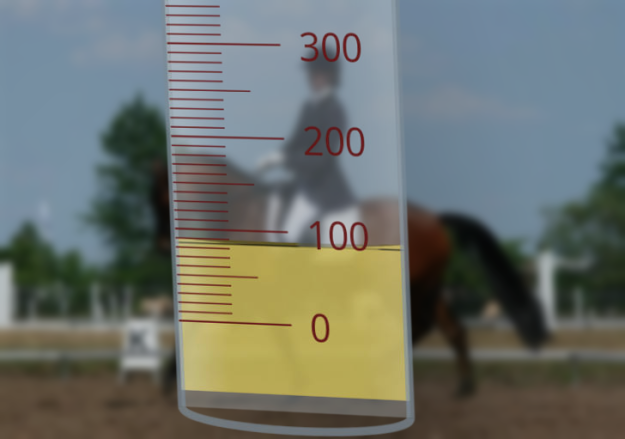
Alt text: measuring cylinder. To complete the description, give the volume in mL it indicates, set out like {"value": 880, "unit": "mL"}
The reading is {"value": 85, "unit": "mL"}
